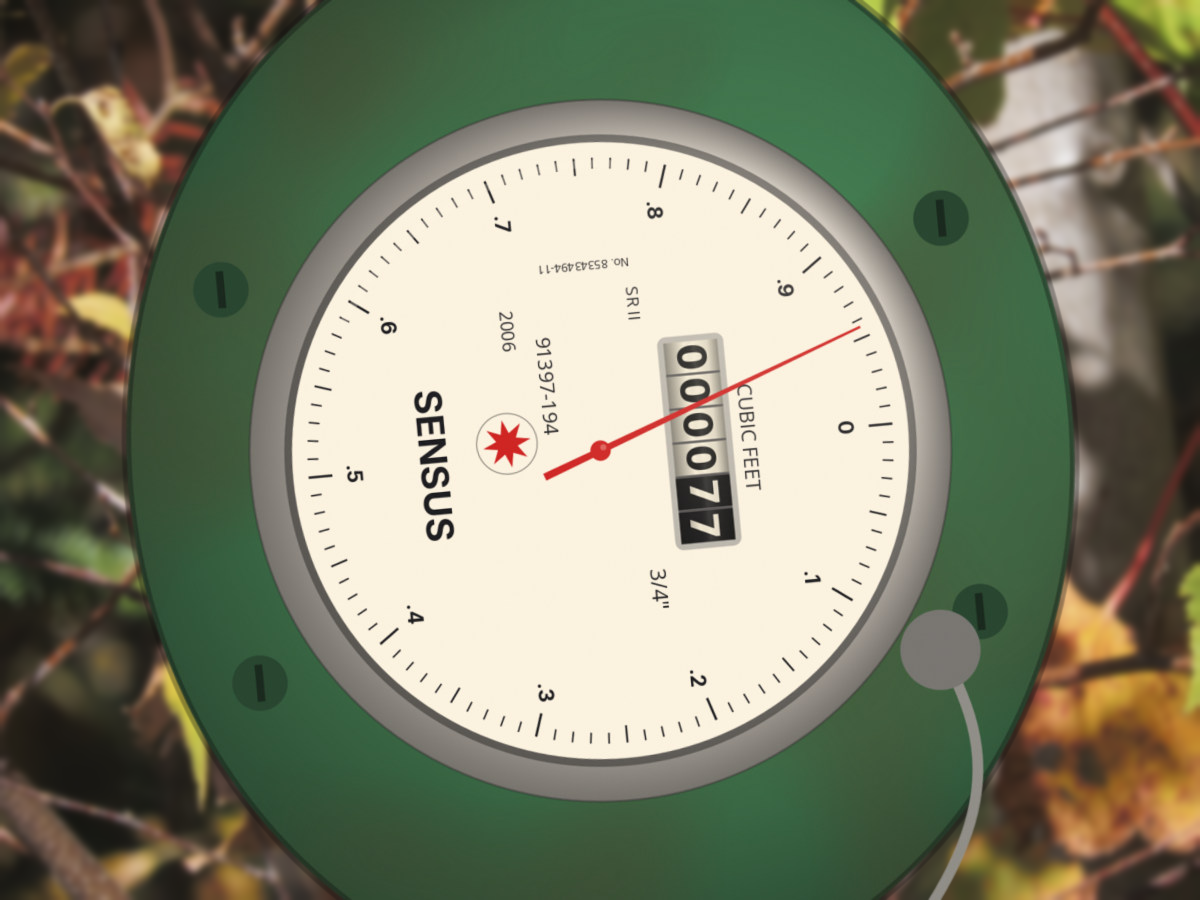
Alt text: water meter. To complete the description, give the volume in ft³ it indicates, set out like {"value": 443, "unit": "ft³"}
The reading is {"value": 76.94, "unit": "ft³"}
